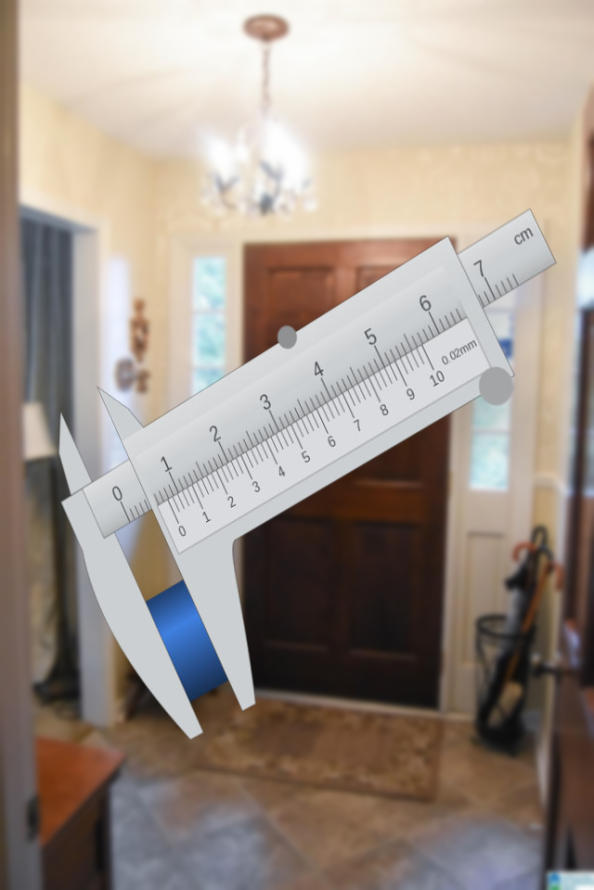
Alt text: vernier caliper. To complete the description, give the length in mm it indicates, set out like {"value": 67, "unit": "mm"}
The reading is {"value": 7.8, "unit": "mm"}
